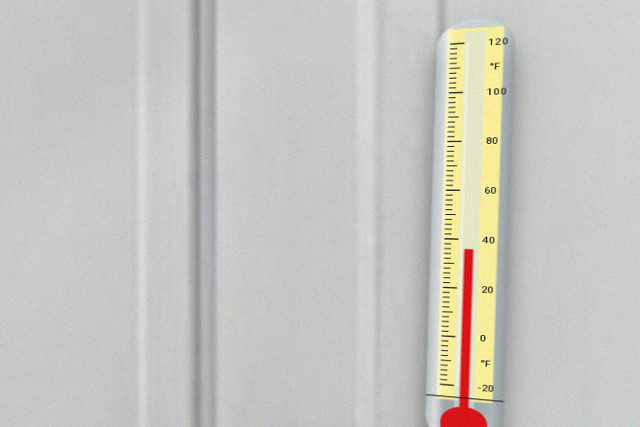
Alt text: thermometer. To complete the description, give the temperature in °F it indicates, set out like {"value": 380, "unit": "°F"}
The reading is {"value": 36, "unit": "°F"}
